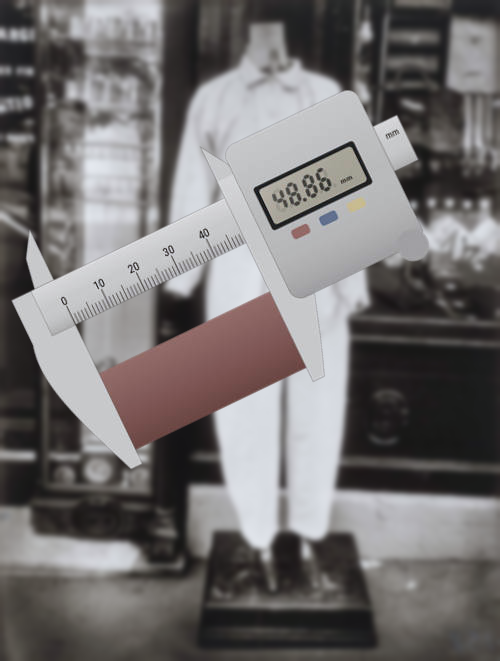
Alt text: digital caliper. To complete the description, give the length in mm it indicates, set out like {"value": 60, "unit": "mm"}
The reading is {"value": 48.86, "unit": "mm"}
